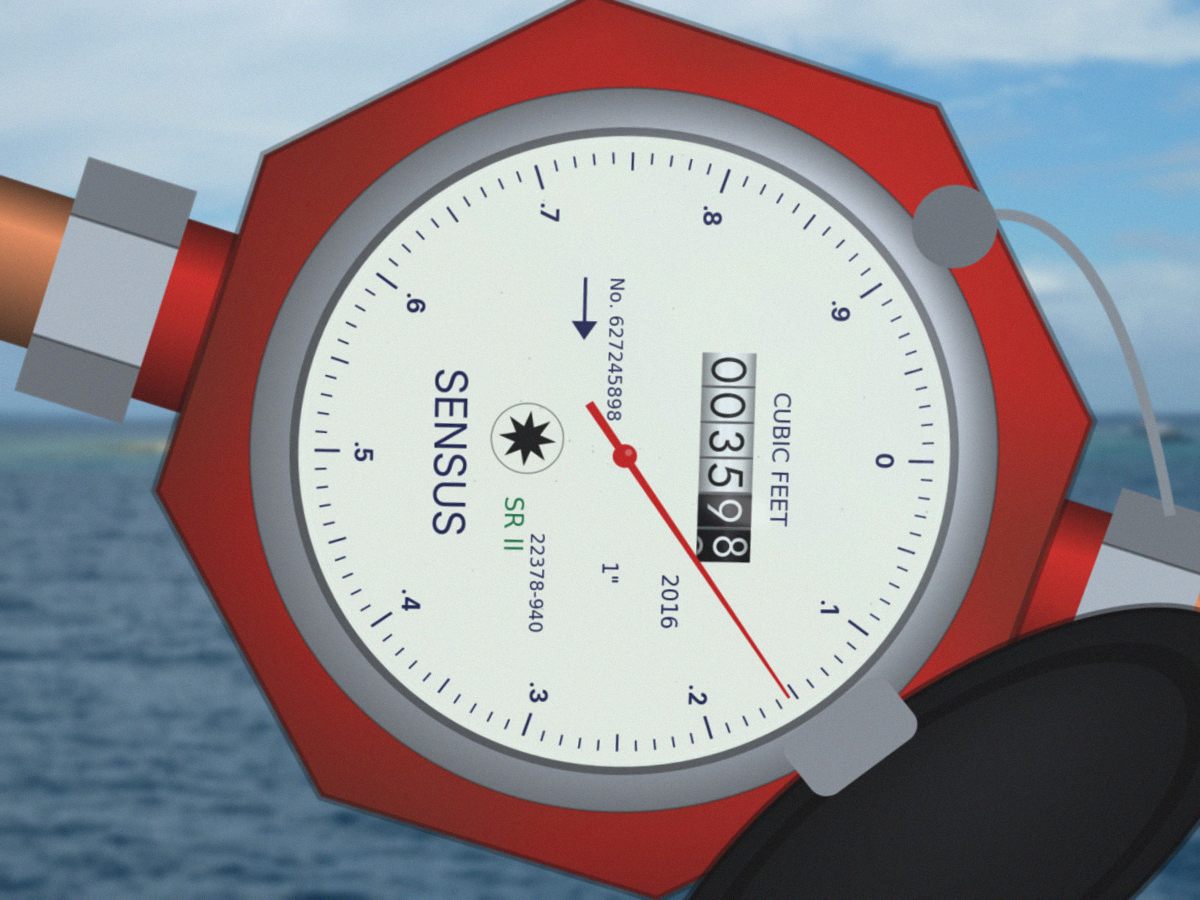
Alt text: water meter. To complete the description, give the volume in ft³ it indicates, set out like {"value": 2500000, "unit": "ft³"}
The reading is {"value": 3598.15, "unit": "ft³"}
